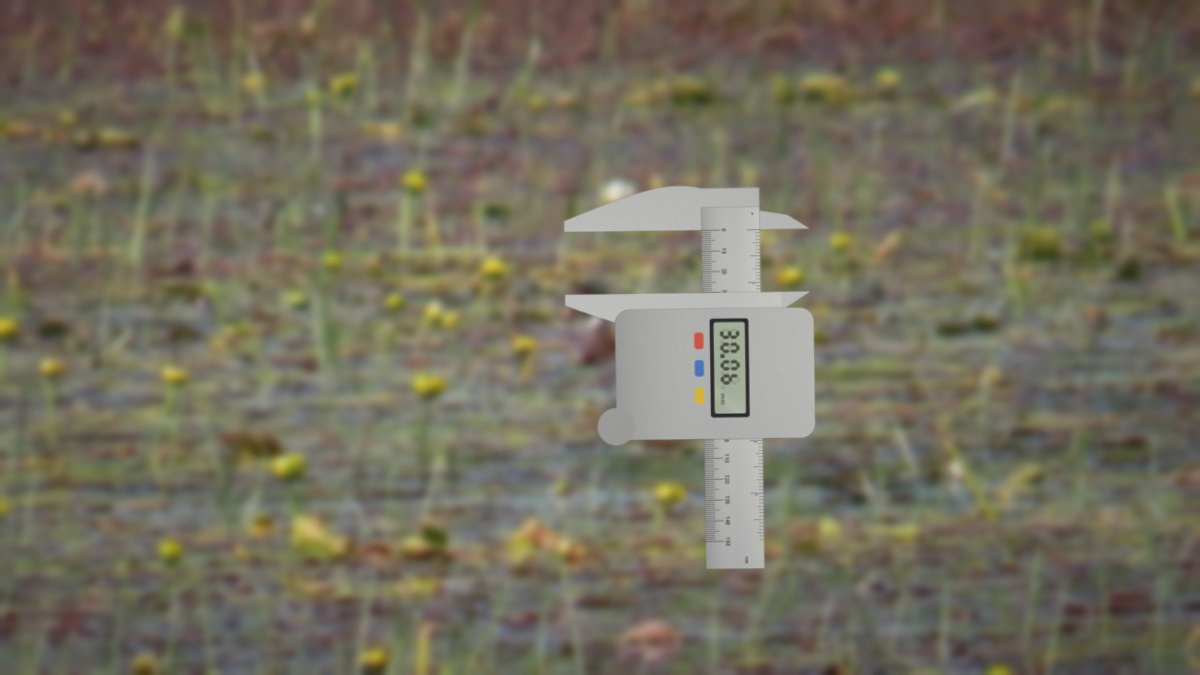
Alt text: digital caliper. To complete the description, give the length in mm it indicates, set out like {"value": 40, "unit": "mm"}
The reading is {"value": 30.06, "unit": "mm"}
